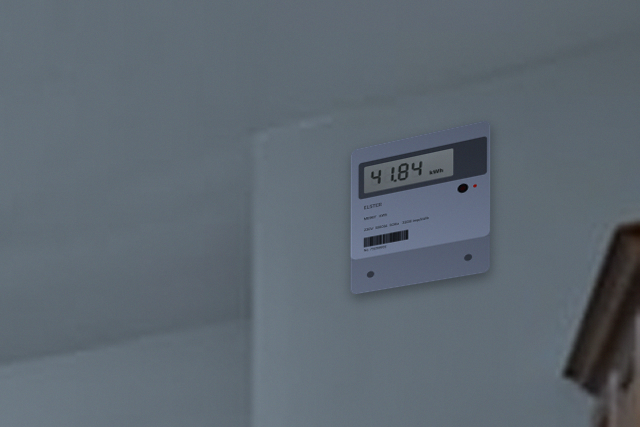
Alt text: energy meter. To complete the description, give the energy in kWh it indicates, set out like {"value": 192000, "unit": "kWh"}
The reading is {"value": 41.84, "unit": "kWh"}
